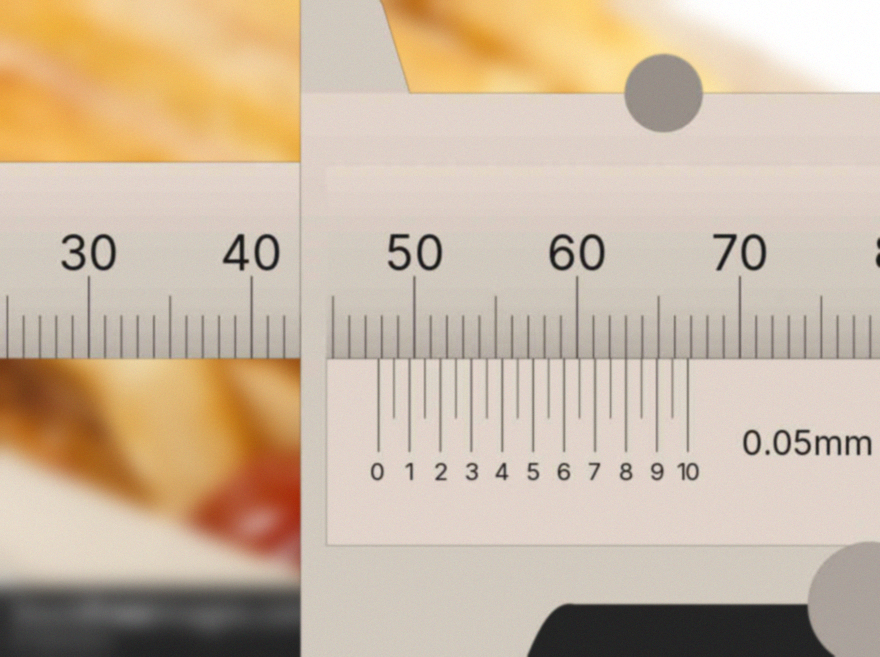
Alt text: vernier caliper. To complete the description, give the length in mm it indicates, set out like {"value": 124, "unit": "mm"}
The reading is {"value": 47.8, "unit": "mm"}
